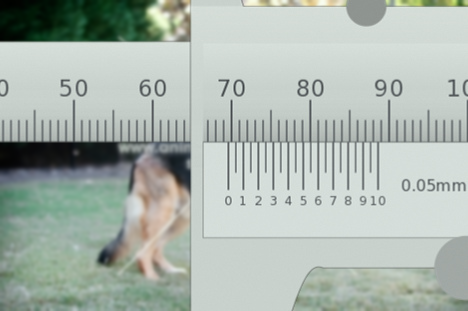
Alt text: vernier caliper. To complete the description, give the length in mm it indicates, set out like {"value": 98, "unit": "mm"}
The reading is {"value": 69.6, "unit": "mm"}
